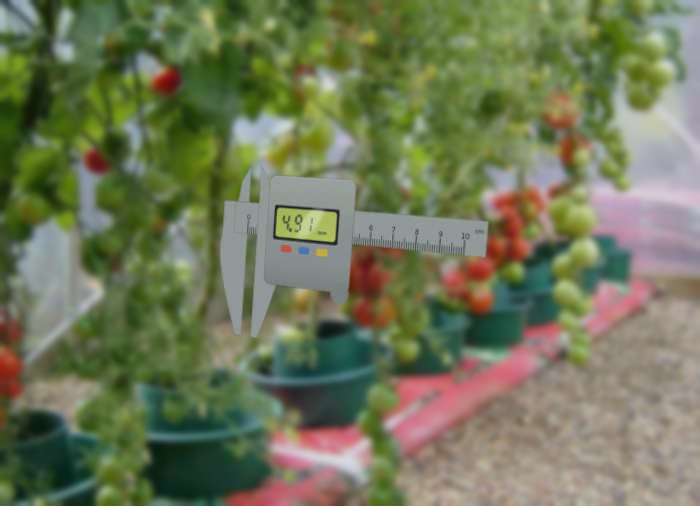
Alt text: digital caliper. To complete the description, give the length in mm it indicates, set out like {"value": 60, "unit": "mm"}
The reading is {"value": 4.91, "unit": "mm"}
